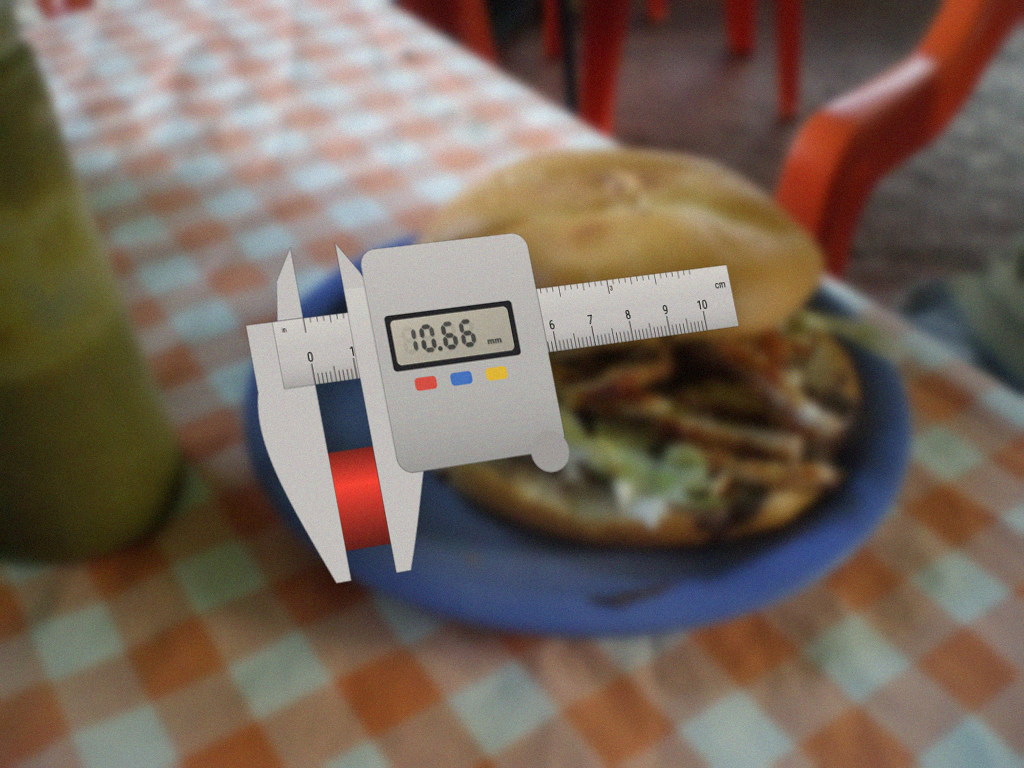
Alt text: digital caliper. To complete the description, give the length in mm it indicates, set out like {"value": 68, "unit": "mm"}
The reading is {"value": 10.66, "unit": "mm"}
